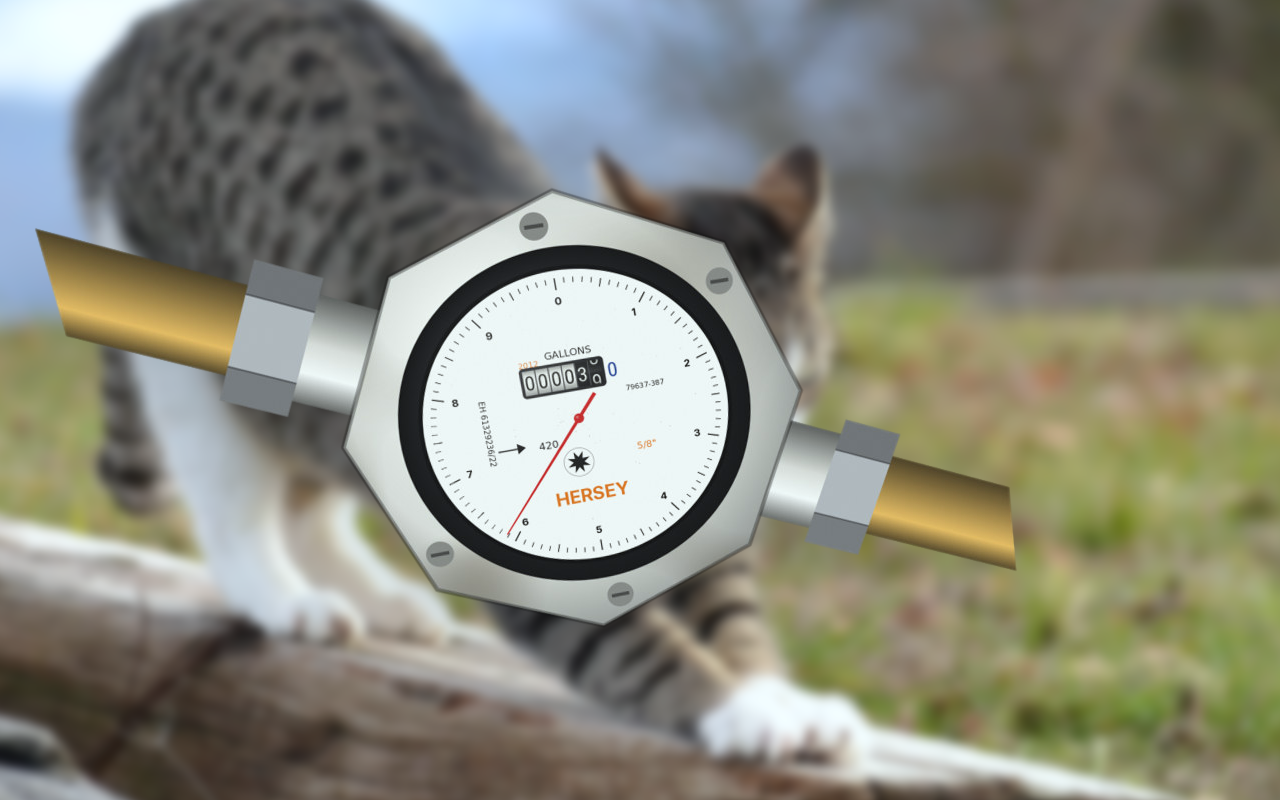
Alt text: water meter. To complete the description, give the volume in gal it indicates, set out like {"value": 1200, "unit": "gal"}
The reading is {"value": 386.1, "unit": "gal"}
